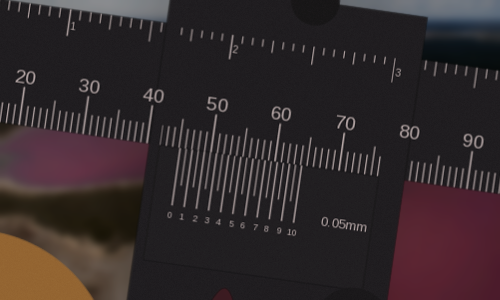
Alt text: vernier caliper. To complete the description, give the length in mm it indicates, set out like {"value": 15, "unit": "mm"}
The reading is {"value": 45.2, "unit": "mm"}
